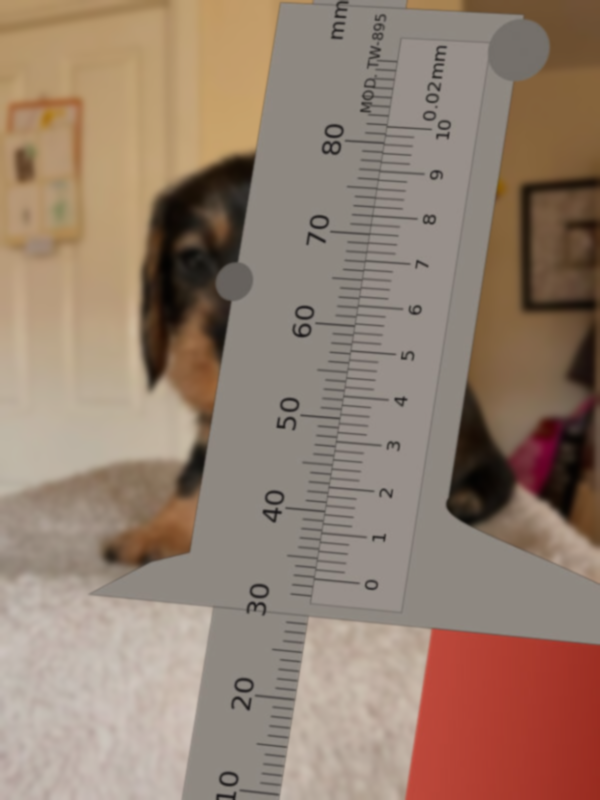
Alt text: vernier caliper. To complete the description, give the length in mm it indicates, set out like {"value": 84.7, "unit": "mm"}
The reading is {"value": 32.8, "unit": "mm"}
